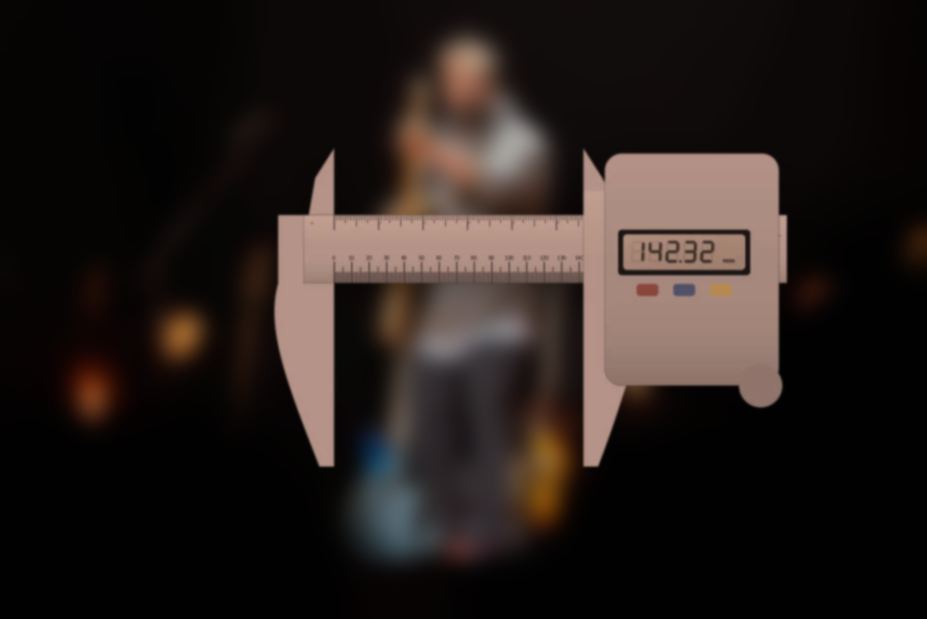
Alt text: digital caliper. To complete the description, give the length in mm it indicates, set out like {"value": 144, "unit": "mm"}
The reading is {"value": 142.32, "unit": "mm"}
